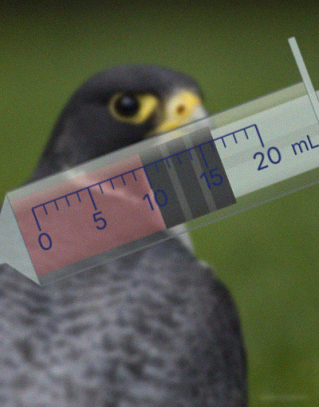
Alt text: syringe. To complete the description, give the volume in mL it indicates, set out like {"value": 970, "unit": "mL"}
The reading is {"value": 10, "unit": "mL"}
